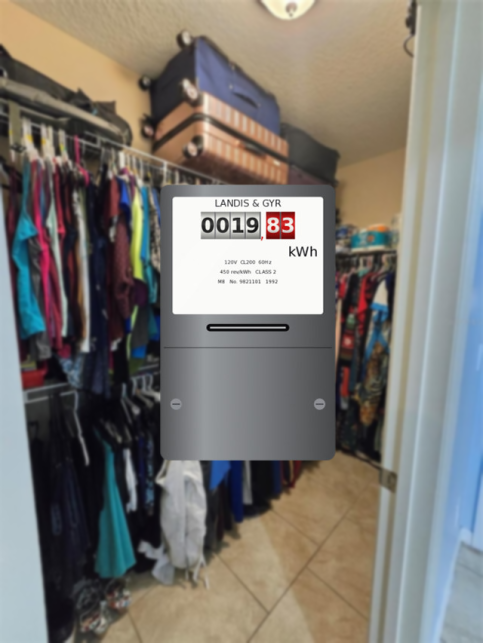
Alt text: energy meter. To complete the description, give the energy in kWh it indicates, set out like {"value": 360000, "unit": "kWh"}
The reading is {"value": 19.83, "unit": "kWh"}
